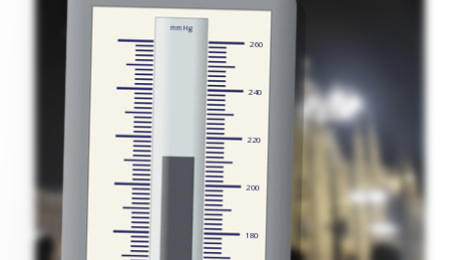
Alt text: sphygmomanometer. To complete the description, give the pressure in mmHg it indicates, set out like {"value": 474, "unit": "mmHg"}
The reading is {"value": 212, "unit": "mmHg"}
